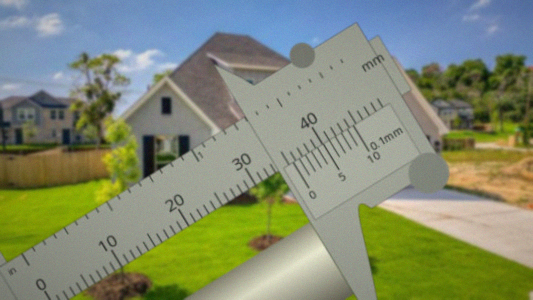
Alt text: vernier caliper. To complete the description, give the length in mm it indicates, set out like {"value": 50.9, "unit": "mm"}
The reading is {"value": 35.6, "unit": "mm"}
